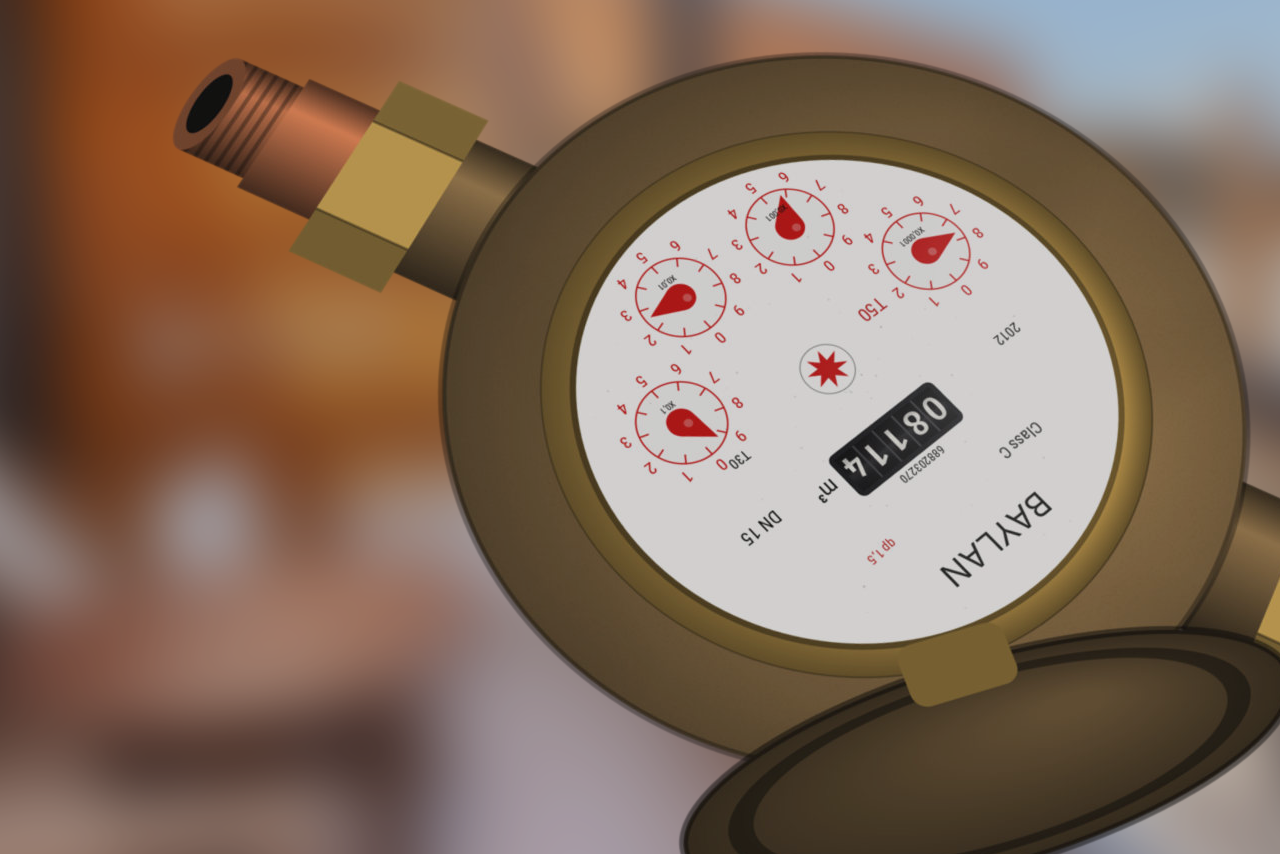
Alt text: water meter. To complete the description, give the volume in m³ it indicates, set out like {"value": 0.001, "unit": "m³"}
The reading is {"value": 8113.9257, "unit": "m³"}
